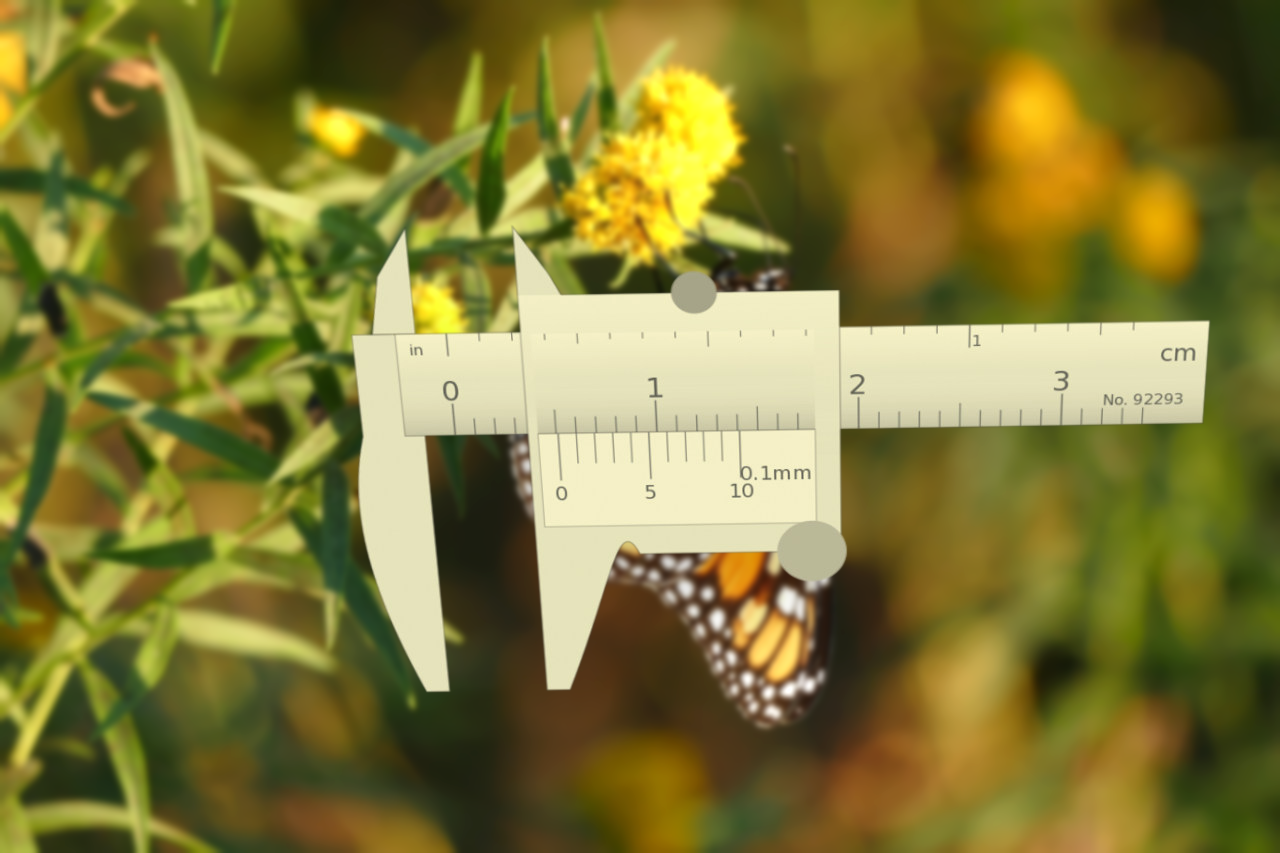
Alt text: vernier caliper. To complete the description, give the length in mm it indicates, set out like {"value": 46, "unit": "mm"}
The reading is {"value": 5.1, "unit": "mm"}
